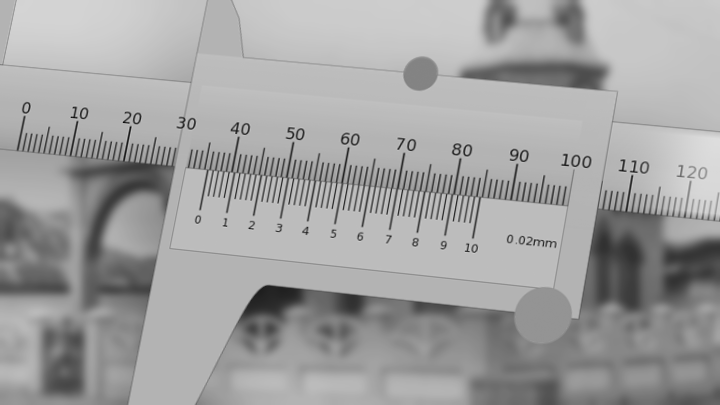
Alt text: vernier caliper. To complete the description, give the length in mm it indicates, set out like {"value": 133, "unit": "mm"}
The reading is {"value": 35.6, "unit": "mm"}
